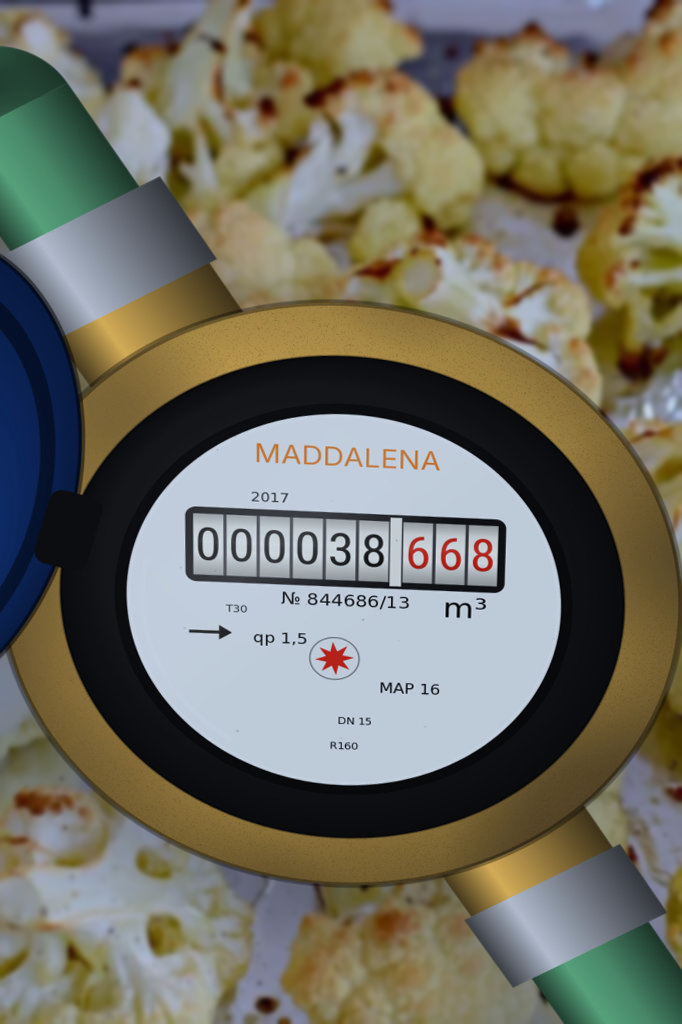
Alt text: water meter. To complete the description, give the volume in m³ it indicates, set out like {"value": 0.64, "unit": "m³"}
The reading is {"value": 38.668, "unit": "m³"}
